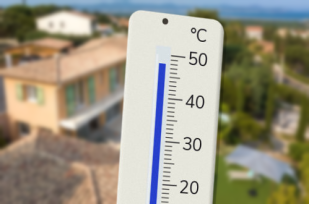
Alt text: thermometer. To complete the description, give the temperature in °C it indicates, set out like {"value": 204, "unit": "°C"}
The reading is {"value": 48, "unit": "°C"}
